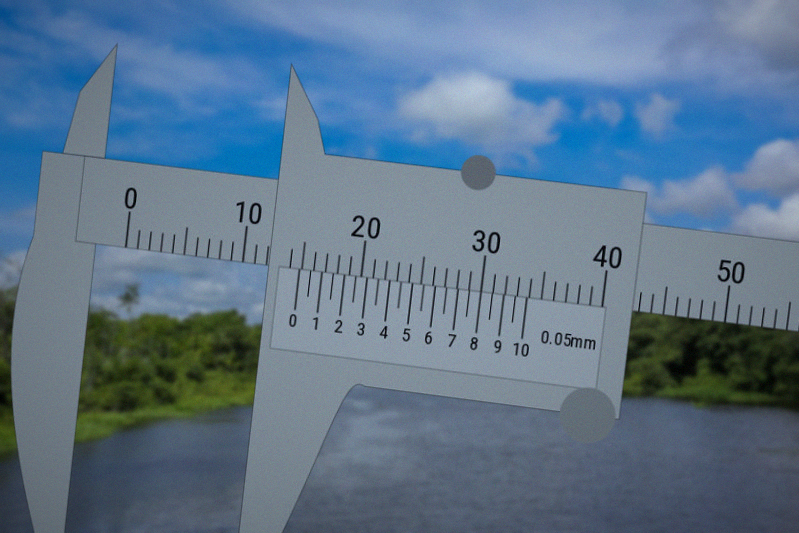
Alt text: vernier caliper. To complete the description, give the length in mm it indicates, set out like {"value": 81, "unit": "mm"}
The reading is {"value": 14.8, "unit": "mm"}
